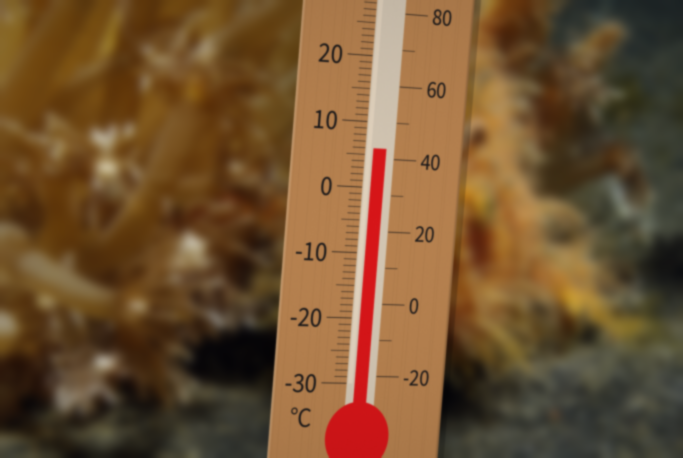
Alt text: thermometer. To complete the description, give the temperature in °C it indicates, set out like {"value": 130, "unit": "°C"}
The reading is {"value": 6, "unit": "°C"}
